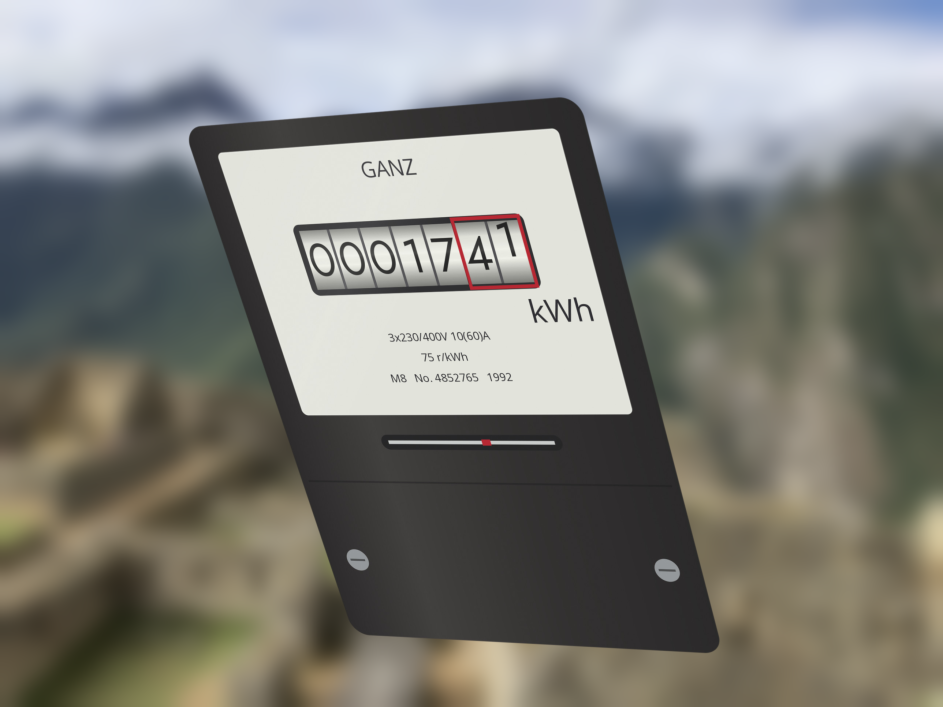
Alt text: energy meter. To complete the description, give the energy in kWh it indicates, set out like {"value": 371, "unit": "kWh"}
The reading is {"value": 17.41, "unit": "kWh"}
